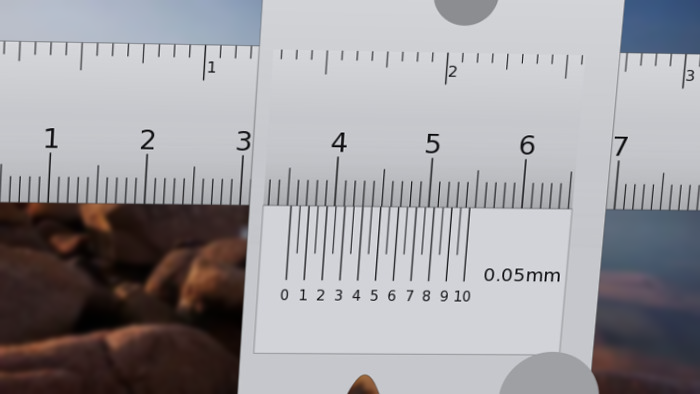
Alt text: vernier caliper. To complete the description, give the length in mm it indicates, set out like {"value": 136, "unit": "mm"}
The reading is {"value": 35.4, "unit": "mm"}
